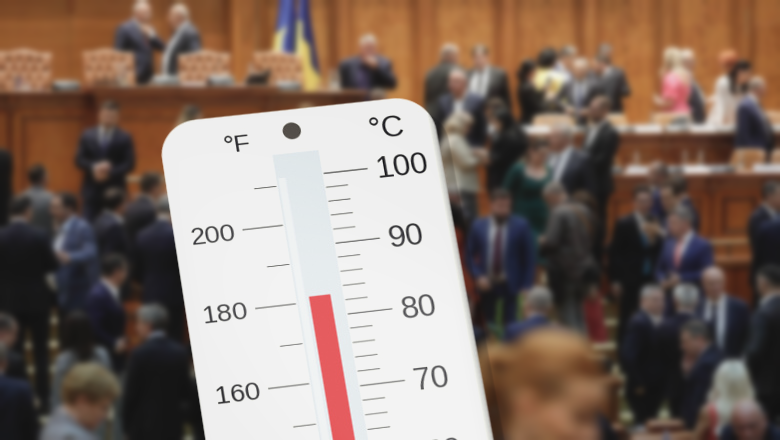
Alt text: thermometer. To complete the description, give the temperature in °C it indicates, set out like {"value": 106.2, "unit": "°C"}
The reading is {"value": 83, "unit": "°C"}
